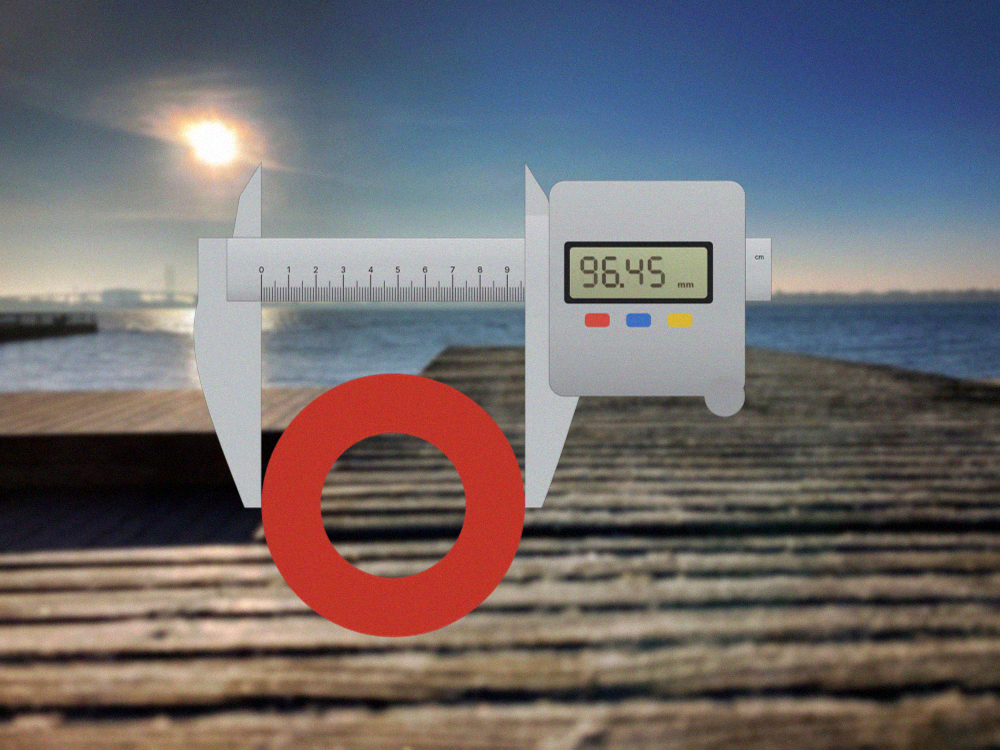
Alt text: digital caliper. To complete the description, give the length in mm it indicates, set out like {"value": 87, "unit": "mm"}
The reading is {"value": 96.45, "unit": "mm"}
